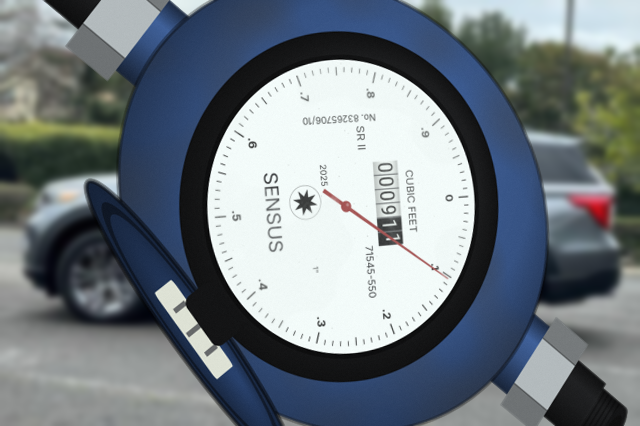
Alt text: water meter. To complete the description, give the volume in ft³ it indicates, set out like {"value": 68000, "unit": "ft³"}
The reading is {"value": 911.10, "unit": "ft³"}
